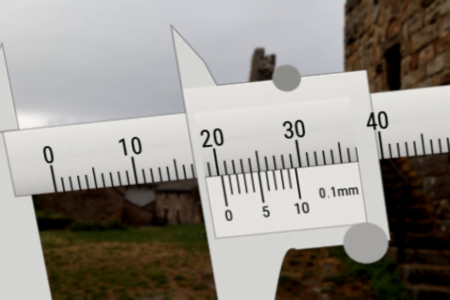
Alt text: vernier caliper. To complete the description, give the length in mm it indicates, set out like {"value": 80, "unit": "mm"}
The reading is {"value": 20.4, "unit": "mm"}
